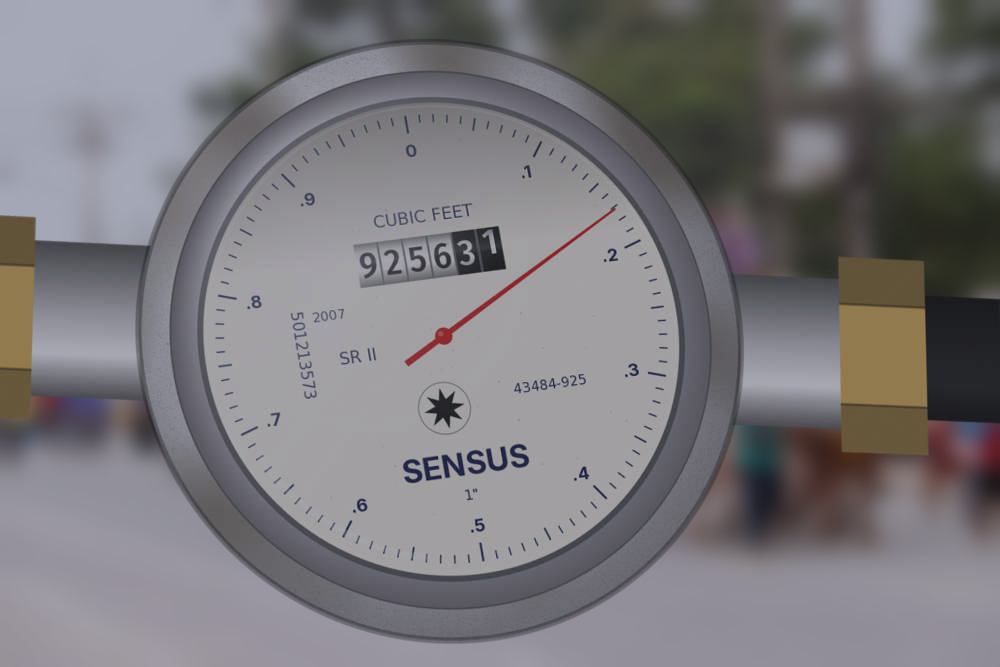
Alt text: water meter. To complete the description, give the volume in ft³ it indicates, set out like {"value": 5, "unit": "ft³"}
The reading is {"value": 925631.17, "unit": "ft³"}
